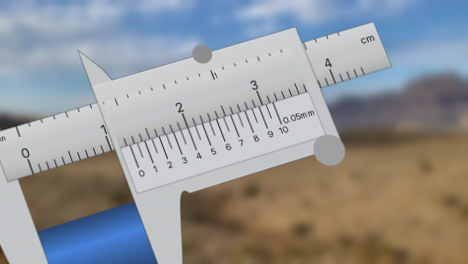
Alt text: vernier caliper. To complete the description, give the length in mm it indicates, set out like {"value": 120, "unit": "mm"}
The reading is {"value": 12.4, "unit": "mm"}
